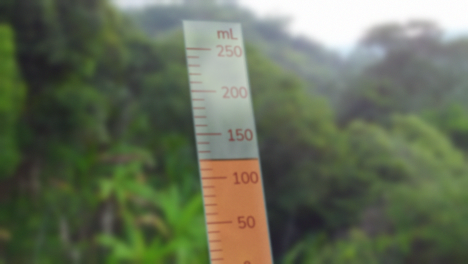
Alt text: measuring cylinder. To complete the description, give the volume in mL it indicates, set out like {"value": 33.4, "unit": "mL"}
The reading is {"value": 120, "unit": "mL"}
